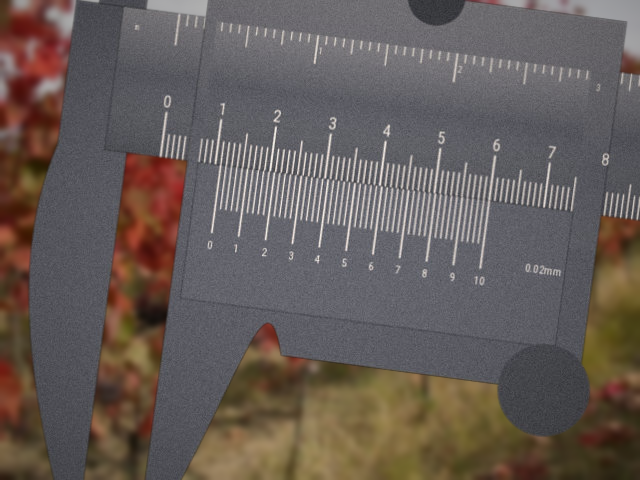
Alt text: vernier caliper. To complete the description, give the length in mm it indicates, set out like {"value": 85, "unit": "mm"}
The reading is {"value": 11.0, "unit": "mm"}
